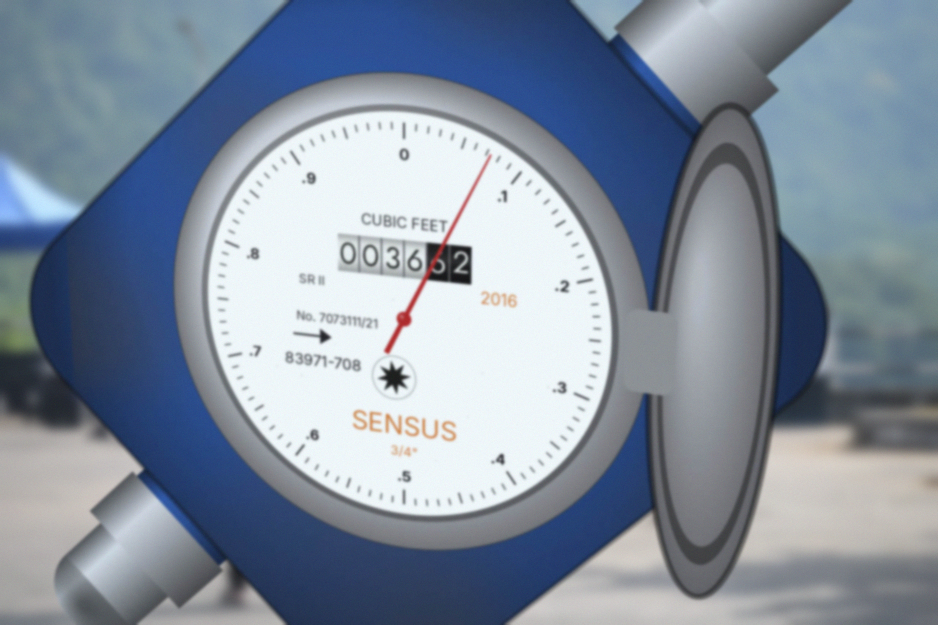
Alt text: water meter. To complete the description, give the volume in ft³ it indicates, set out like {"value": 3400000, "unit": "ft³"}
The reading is {"value": 3662.07, "unit": "ft³"}
